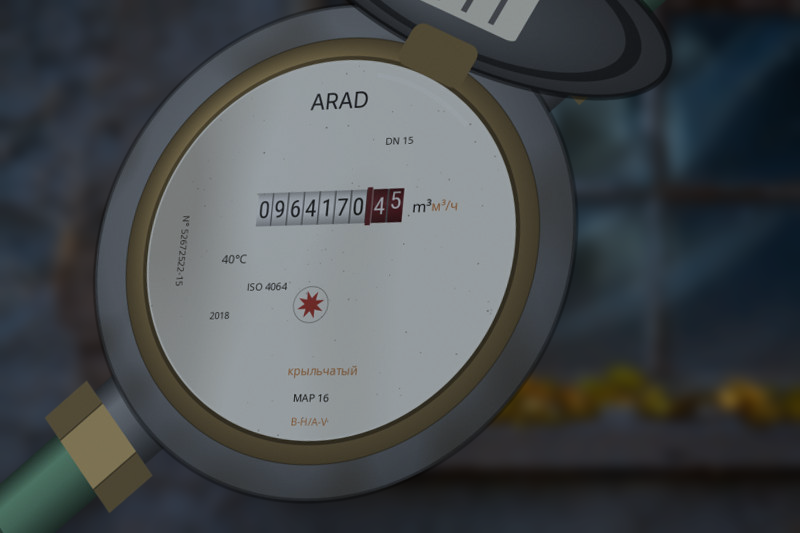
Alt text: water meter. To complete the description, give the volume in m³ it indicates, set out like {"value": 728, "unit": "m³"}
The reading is {"value": 964170.45, "unit": "m³"}
